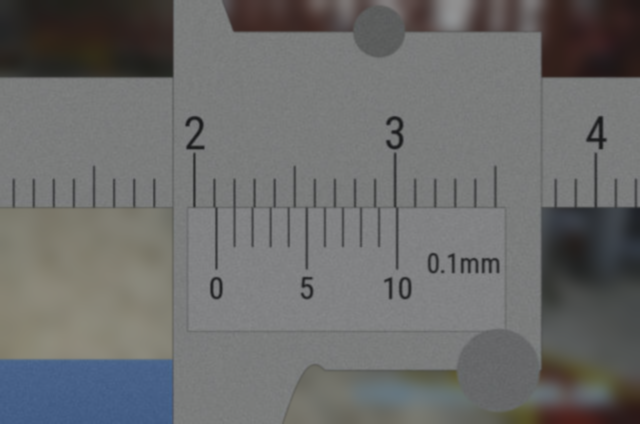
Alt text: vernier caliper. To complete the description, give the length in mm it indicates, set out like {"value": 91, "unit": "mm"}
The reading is {"value": 21.1, "unit": "mm"}
